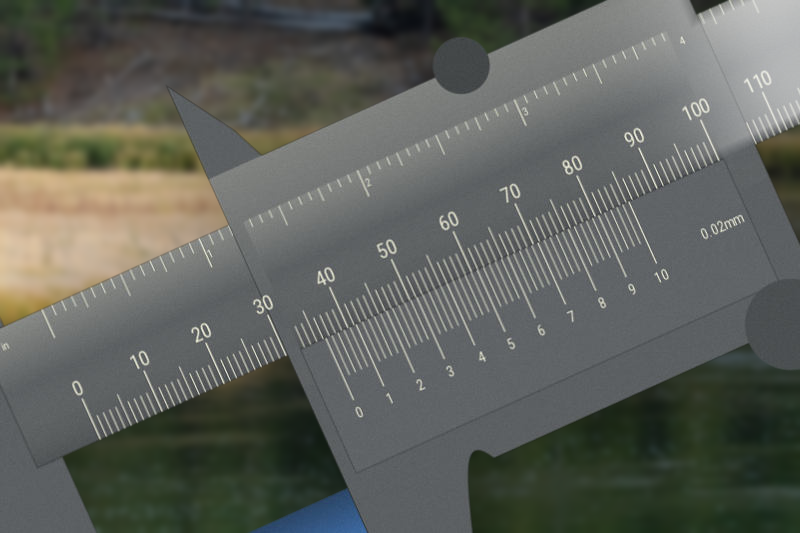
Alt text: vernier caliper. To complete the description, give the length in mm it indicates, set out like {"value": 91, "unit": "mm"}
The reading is {"value": 36.4, "unit": "mm"}
